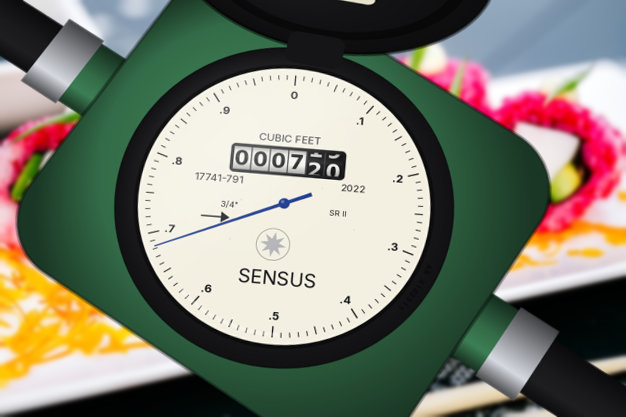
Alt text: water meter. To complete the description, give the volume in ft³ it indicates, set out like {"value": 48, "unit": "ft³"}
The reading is {"value": 719.68, "unit": "ft³"}
